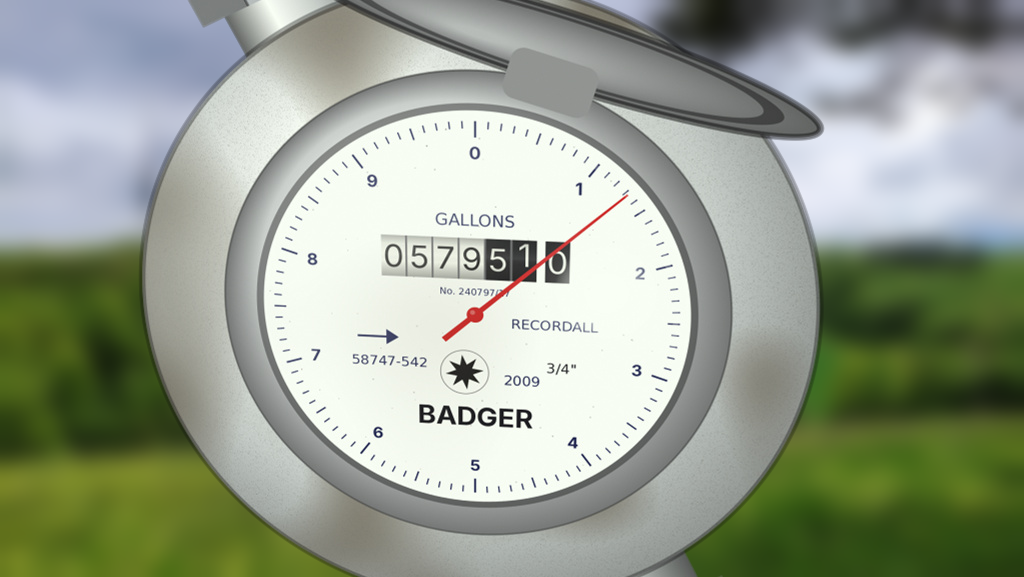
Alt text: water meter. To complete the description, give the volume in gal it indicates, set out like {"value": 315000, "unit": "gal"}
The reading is {"value": 579511.3, "unit": "gal"}
